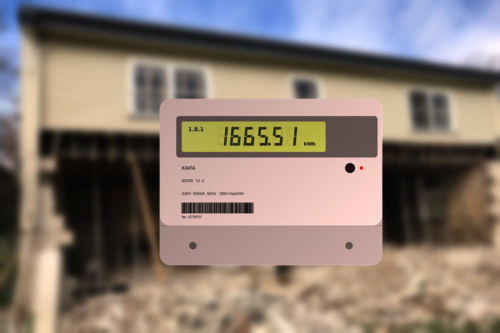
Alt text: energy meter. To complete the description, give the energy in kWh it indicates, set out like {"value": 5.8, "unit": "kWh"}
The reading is {"value": 1665.51, "unit": "kWh"}
